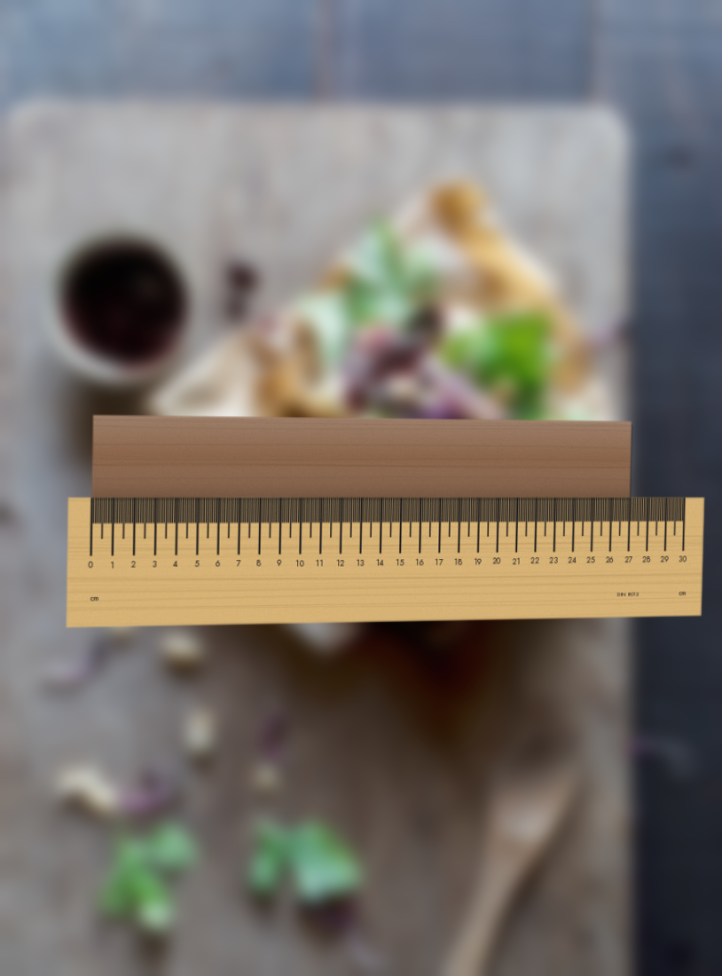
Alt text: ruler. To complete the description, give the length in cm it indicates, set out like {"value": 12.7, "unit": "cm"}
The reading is {"value": 27, "unit": "cm"}
